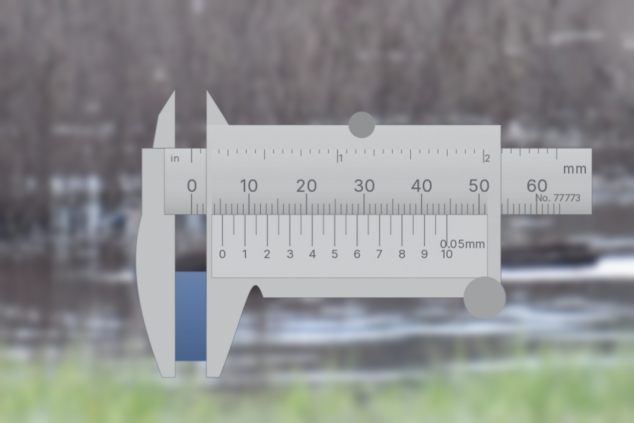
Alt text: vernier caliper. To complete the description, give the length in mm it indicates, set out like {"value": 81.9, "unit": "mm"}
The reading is {"value": 5.4, "unit": "mm"}
